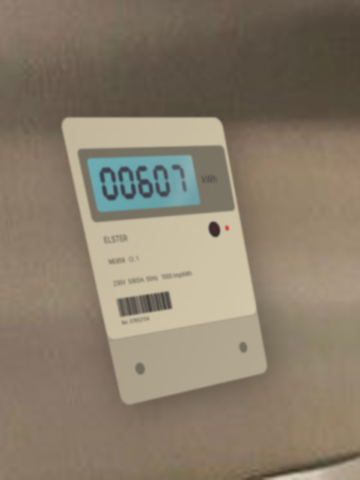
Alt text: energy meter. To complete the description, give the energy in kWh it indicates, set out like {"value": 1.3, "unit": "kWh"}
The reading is {"value": 607, "unit": "kWh"}
